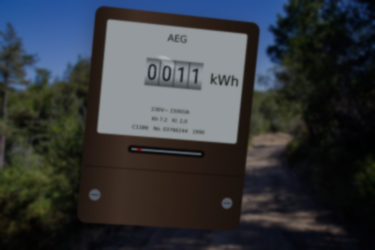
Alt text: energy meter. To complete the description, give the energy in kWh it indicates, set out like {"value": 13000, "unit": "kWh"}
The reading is {"value": 11, "unit": "kWh"}
